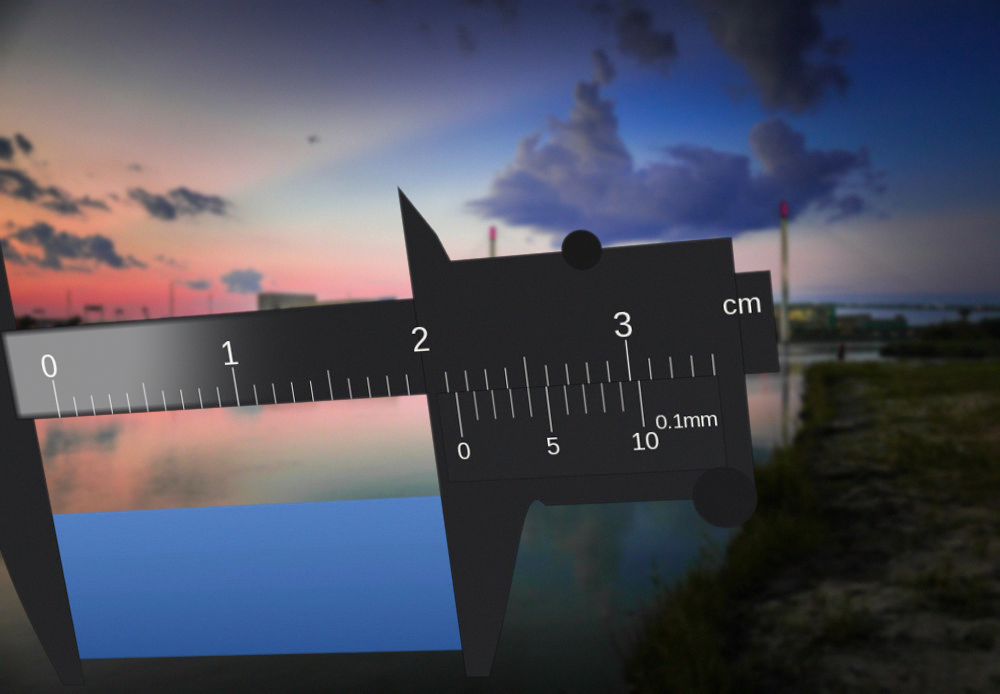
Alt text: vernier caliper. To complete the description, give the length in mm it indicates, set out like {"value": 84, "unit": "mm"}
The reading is {"value": 21.4, "unit": "mm"}
